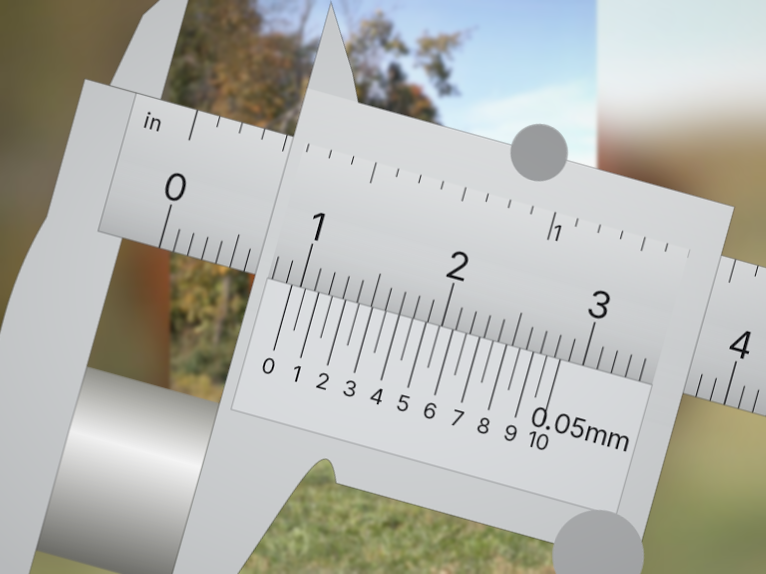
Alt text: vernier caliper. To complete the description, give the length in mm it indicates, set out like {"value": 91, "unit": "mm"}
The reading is {"value": 9.4, "unit": "mm"}
